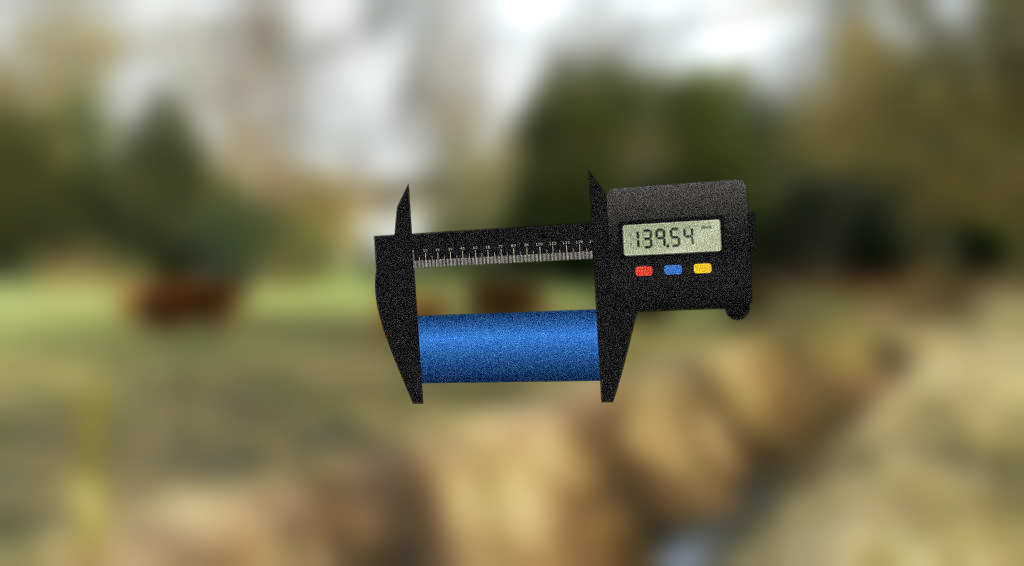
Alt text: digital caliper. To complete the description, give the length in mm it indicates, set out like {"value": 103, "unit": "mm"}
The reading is {"value": 139.54, "unit": "mm"}
